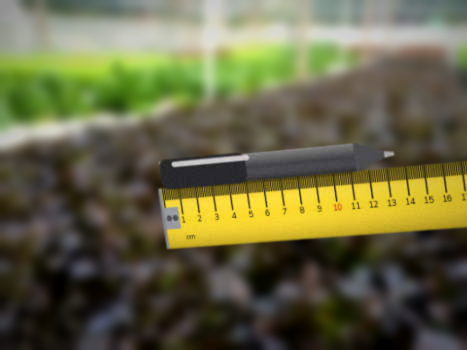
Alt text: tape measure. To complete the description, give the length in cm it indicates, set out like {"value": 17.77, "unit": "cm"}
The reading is {"value": 13.5, "unit": "cm"}
